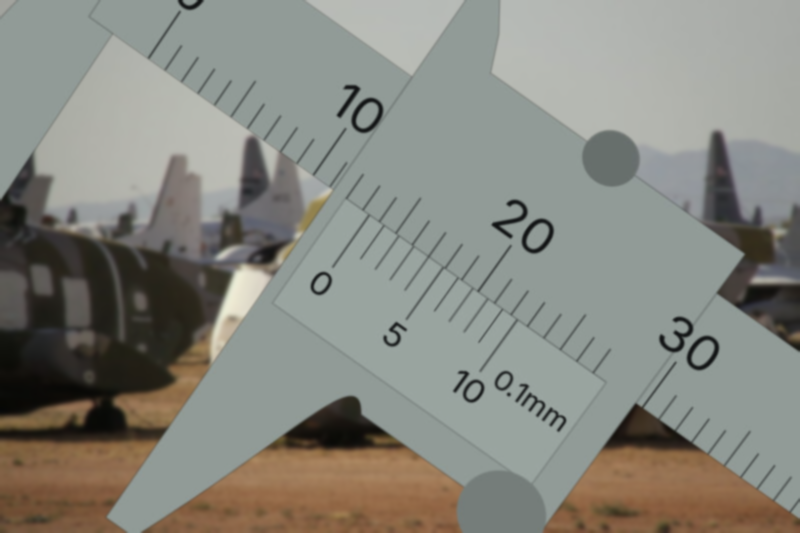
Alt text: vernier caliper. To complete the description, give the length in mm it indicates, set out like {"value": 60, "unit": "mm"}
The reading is {"value": 13.4, "unit": "mm"}
